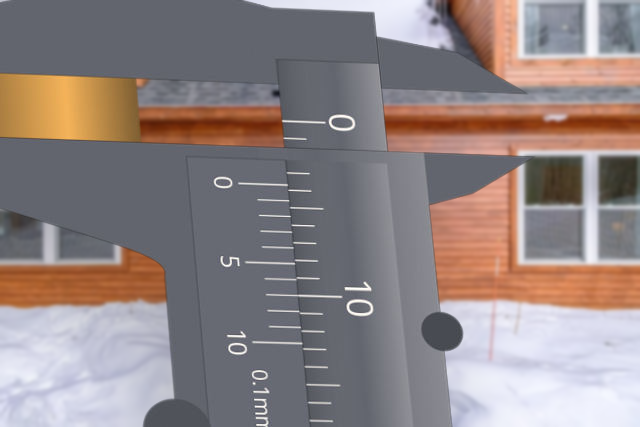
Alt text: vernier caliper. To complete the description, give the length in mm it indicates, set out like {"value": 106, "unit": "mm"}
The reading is {"value": 3.7, "unit": "mm"}
